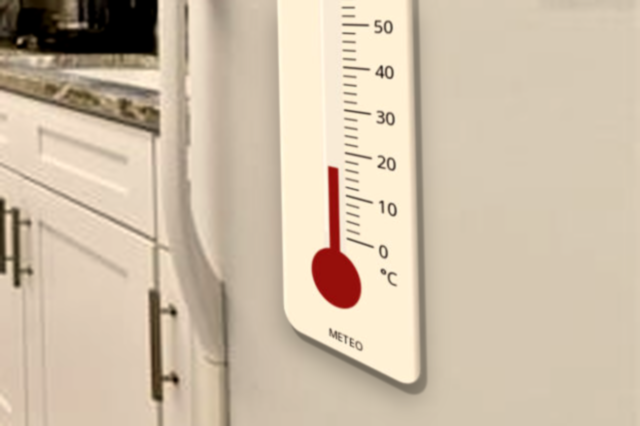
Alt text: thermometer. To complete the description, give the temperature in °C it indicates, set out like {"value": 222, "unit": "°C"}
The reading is {"value": 16, "unit": "°C"}
